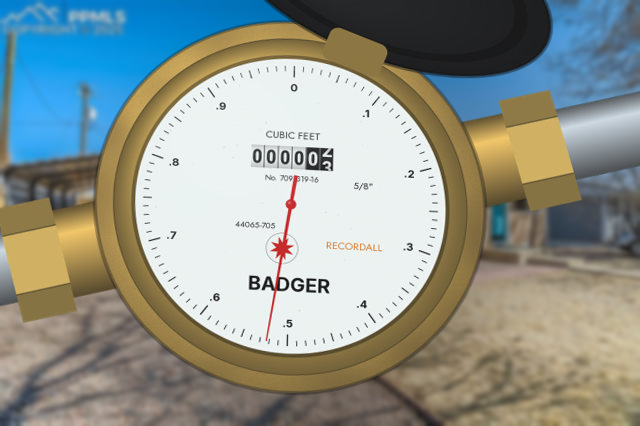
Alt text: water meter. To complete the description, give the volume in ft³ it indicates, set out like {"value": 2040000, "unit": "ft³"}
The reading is {"value": 2.52, "unit": "ft³"}
